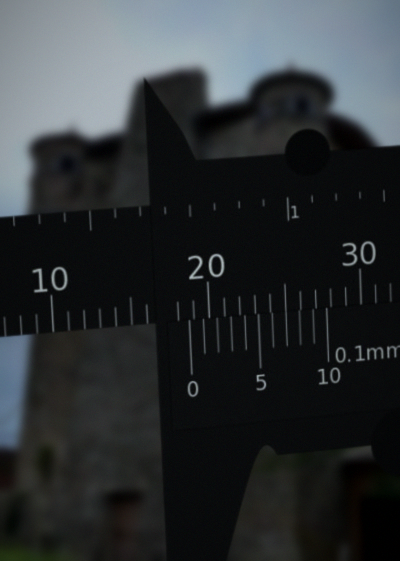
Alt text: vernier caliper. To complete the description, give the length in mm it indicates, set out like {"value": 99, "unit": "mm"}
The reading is {"value": 18.7, "unit": "mm"}
